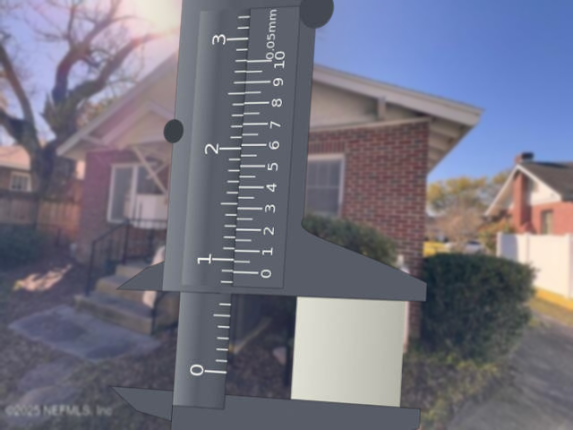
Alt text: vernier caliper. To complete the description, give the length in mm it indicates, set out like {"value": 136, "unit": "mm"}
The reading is {"value": 8.9, "unit": "mm"}
